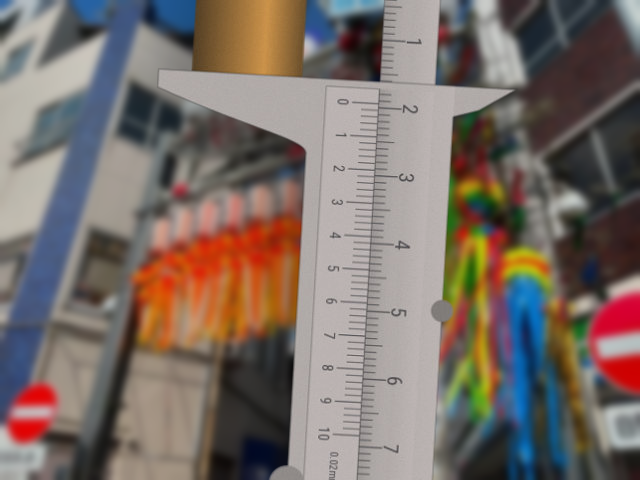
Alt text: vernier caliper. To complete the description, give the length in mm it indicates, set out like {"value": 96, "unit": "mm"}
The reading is {"value": 19.4, "unit": "mm"}
